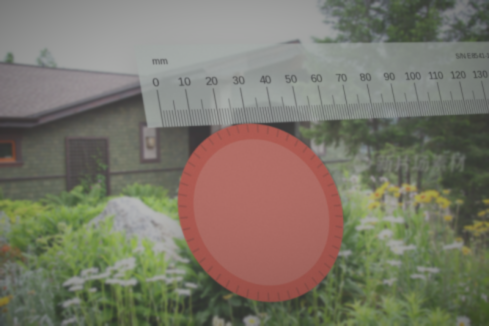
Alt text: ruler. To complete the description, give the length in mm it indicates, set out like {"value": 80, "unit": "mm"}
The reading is {"value": 60, "unit": "mm"}
